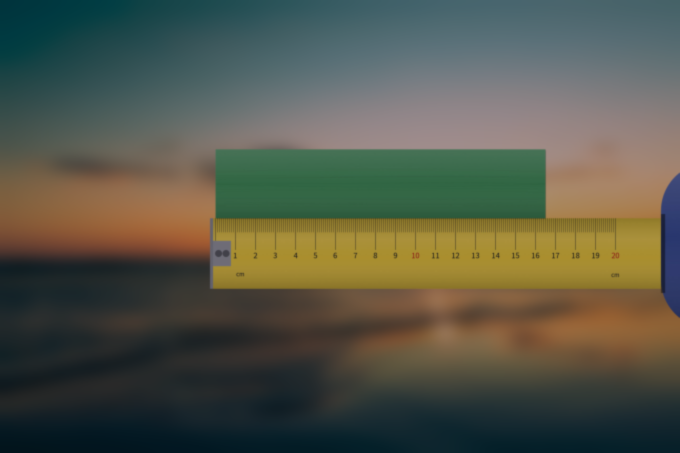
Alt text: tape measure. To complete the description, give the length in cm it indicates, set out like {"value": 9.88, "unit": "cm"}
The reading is {"value": 16.5, "unit": "cm"}
